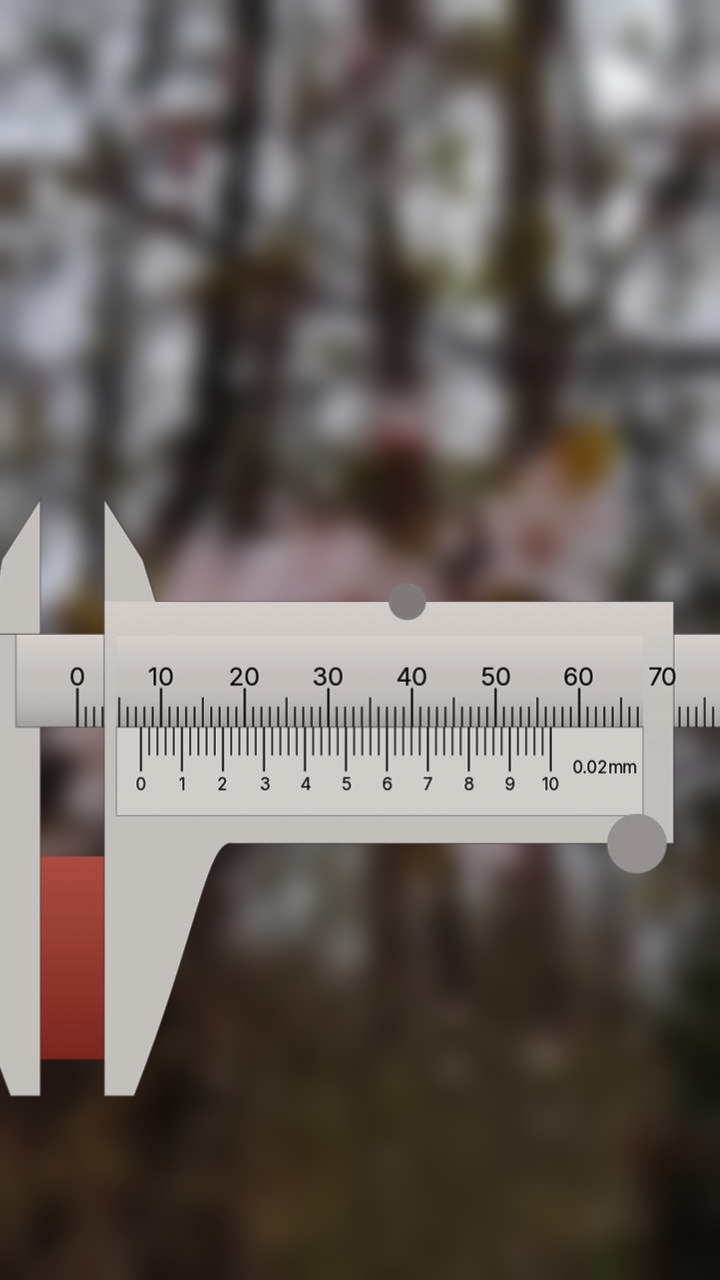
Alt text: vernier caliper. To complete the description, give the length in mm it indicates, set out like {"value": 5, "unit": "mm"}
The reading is {"value": 7.6, "unit": "mm"}
